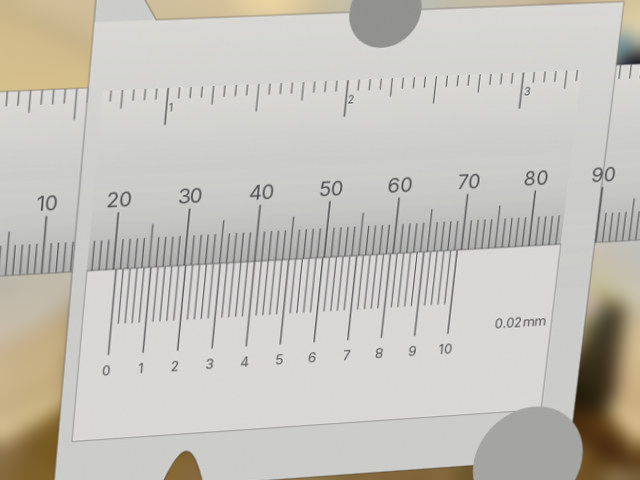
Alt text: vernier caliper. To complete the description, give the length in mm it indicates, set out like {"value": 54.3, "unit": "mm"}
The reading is {"value": 20.4, "unit": "mm"}
